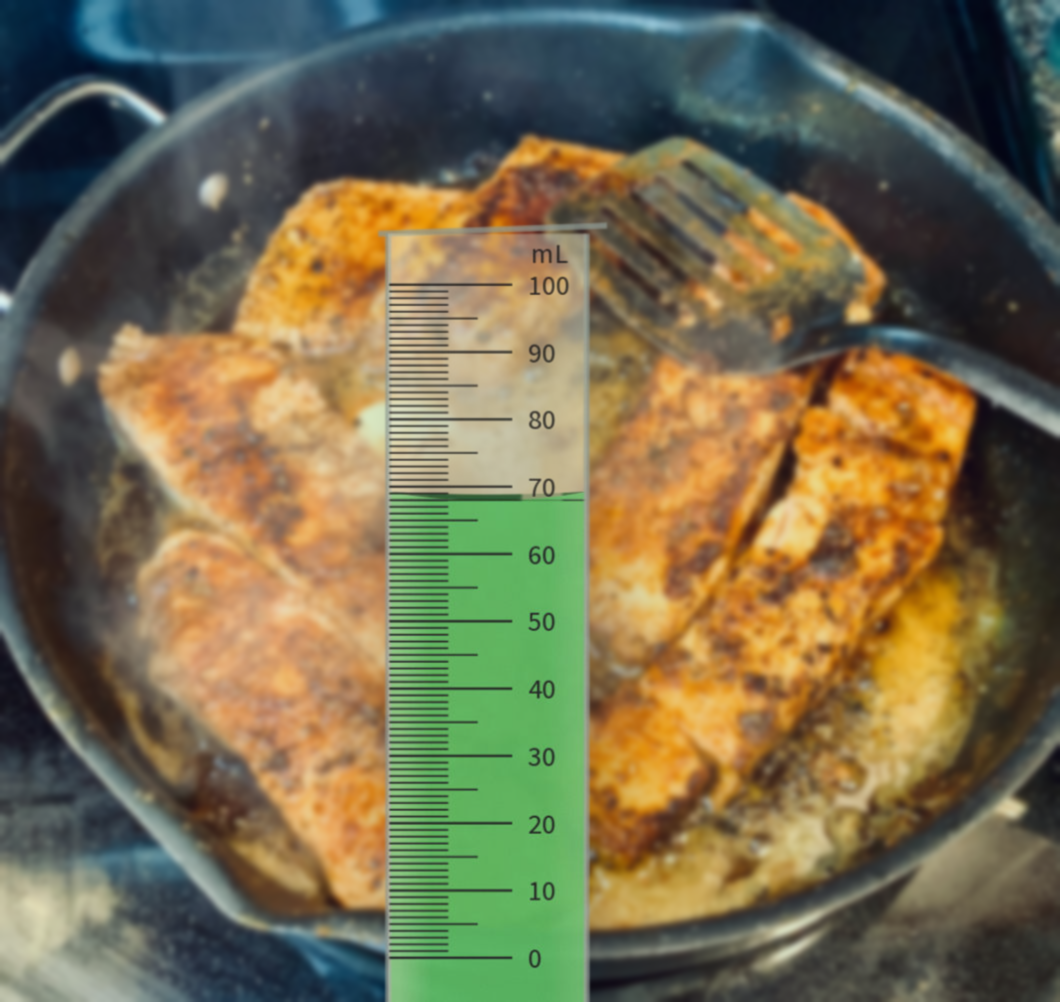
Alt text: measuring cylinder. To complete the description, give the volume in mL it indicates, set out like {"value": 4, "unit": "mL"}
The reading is {"value": 68, "unit": "mL"}
